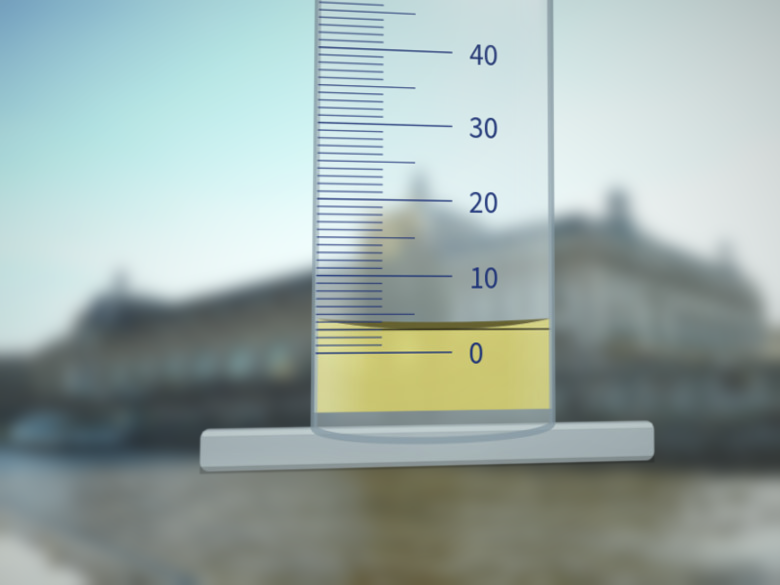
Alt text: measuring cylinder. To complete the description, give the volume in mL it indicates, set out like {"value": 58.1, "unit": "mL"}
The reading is {"value": 3, "unit": "mL"}
